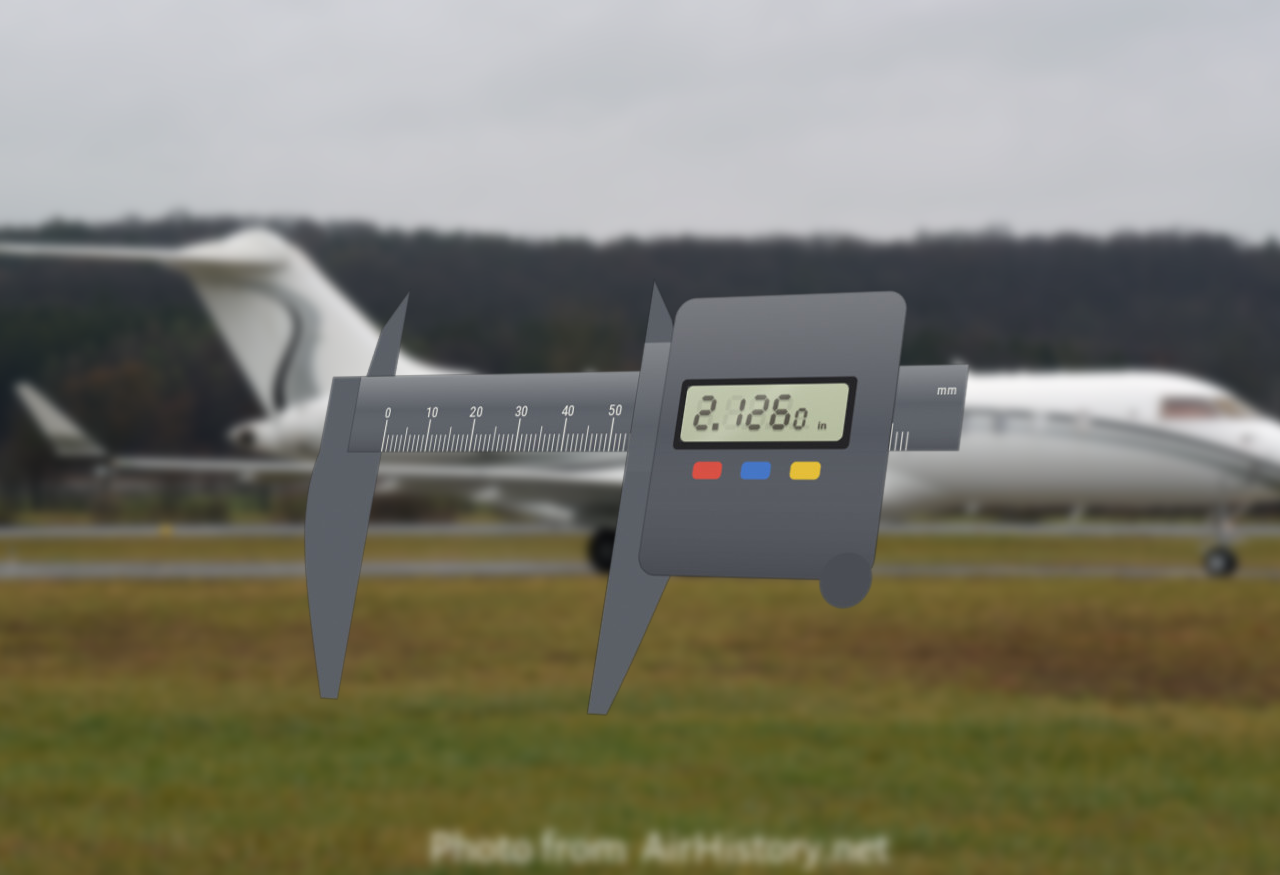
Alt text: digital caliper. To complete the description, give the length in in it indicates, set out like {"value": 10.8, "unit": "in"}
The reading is {"value": 2.1260, "unit": "in"}
